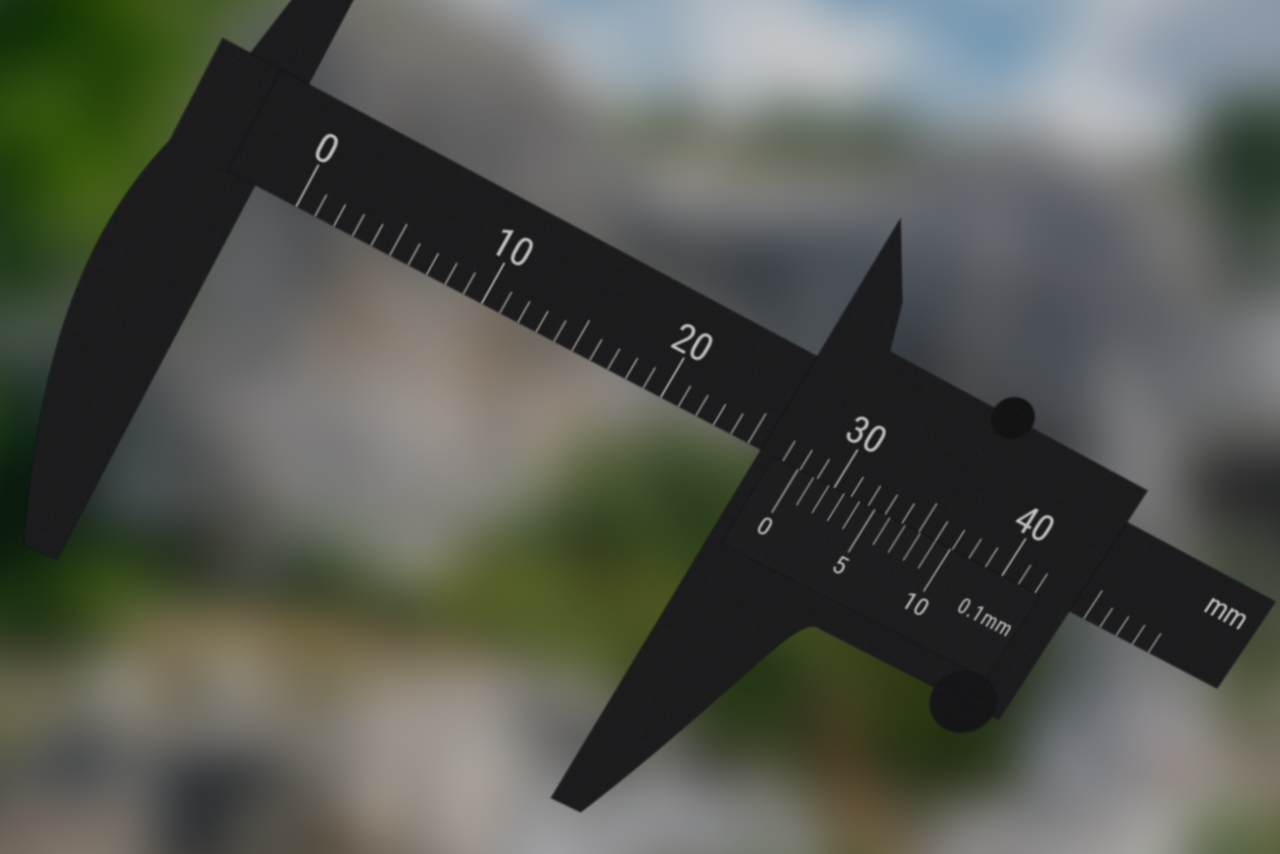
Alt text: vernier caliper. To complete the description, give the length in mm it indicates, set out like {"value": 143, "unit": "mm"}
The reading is {"value": 27.9, "unit": "mm"}
